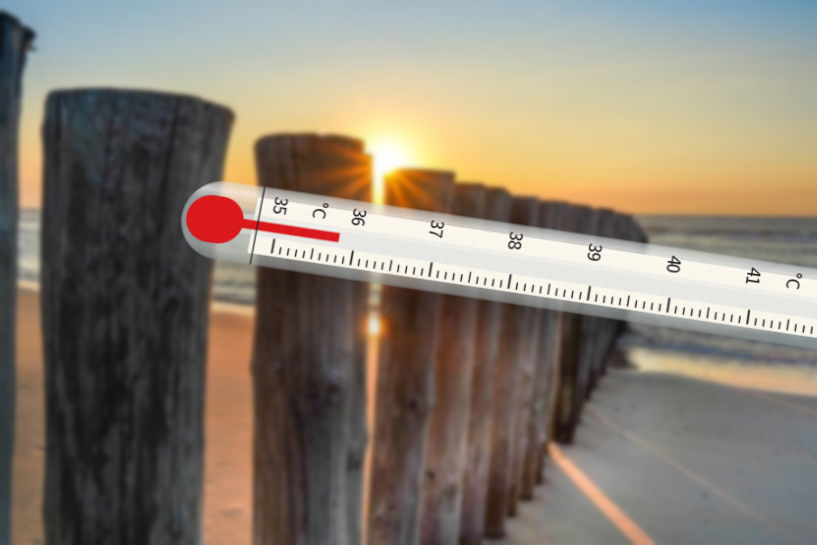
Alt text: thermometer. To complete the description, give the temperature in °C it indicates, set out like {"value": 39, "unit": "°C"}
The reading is {"value": 35.8, "unit": "°C"}
